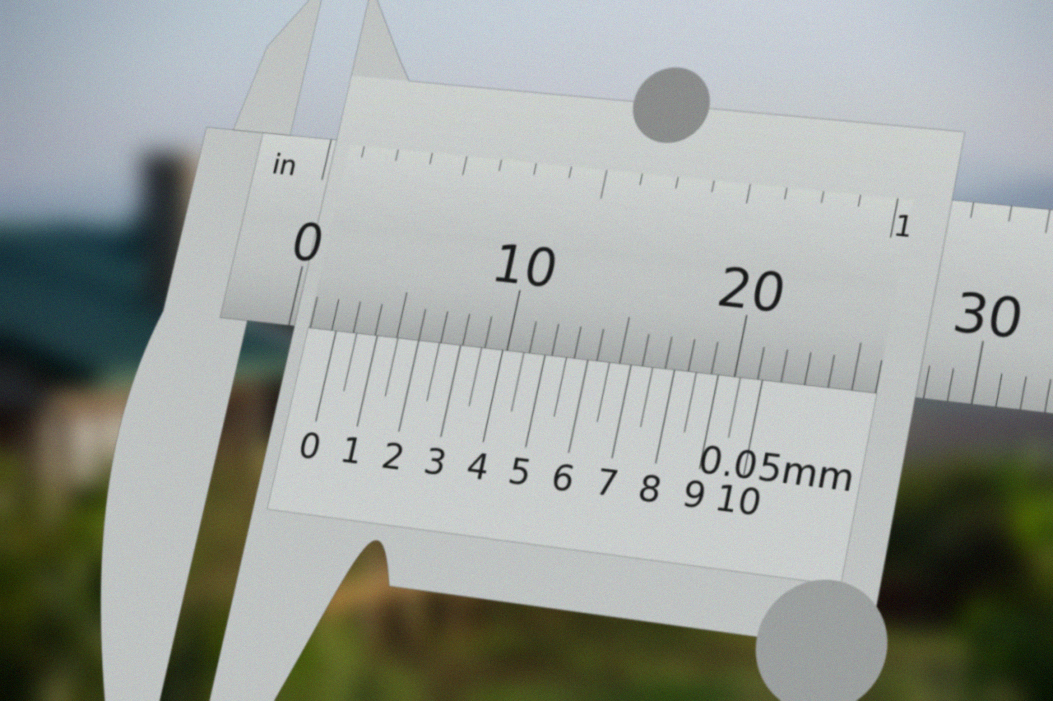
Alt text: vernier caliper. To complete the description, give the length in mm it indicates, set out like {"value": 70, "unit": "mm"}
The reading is {"value": 2.2, "unit": "mm"}
